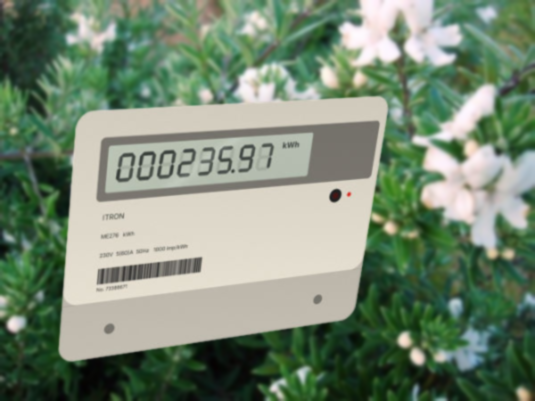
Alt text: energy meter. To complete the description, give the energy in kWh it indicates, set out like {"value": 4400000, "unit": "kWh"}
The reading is {"value": 235.97, "unit": "kWh"}
